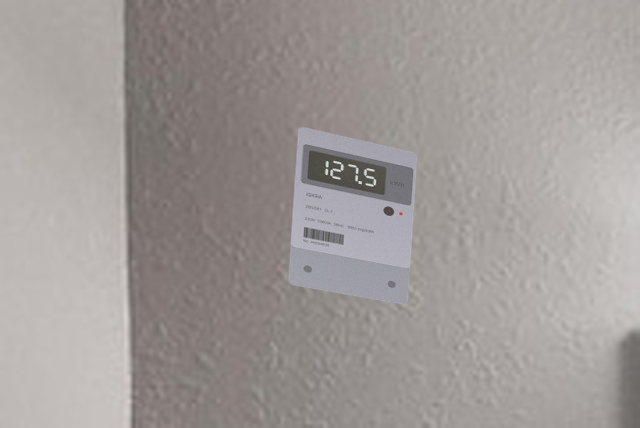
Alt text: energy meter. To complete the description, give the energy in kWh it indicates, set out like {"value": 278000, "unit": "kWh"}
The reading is {"value": 127.5, "unit": "kWh"}
